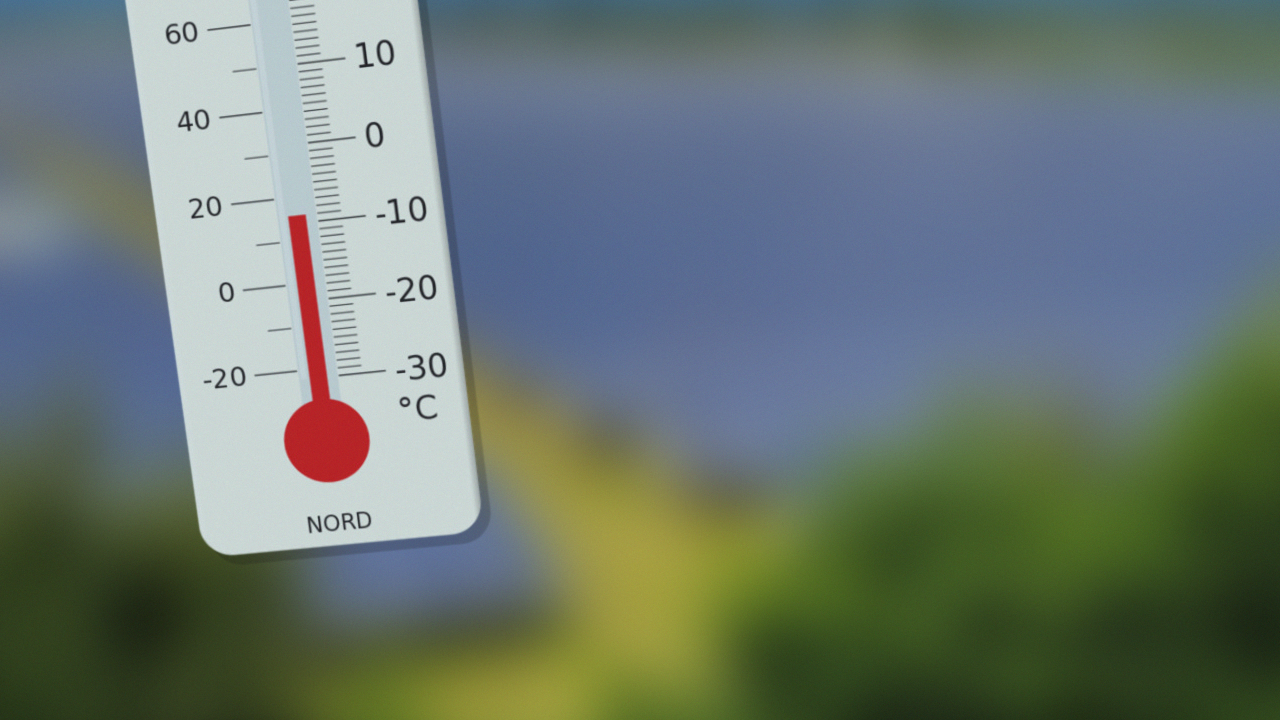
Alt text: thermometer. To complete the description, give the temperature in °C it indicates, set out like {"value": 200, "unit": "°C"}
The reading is {"value": -9, "unit": "°C"}
